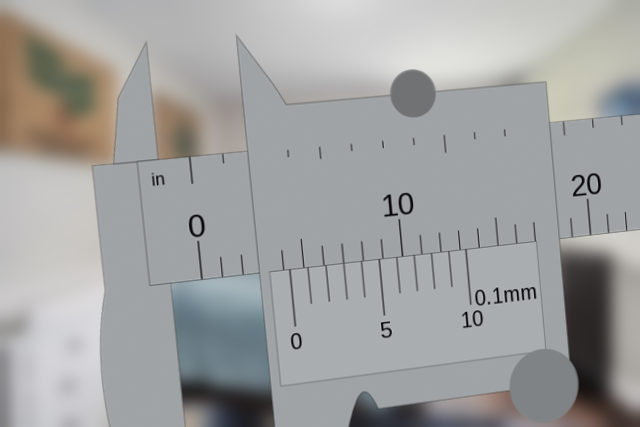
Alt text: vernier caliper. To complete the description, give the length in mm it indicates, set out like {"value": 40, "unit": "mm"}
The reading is {"value": 4.3, "unit": "mm"}
